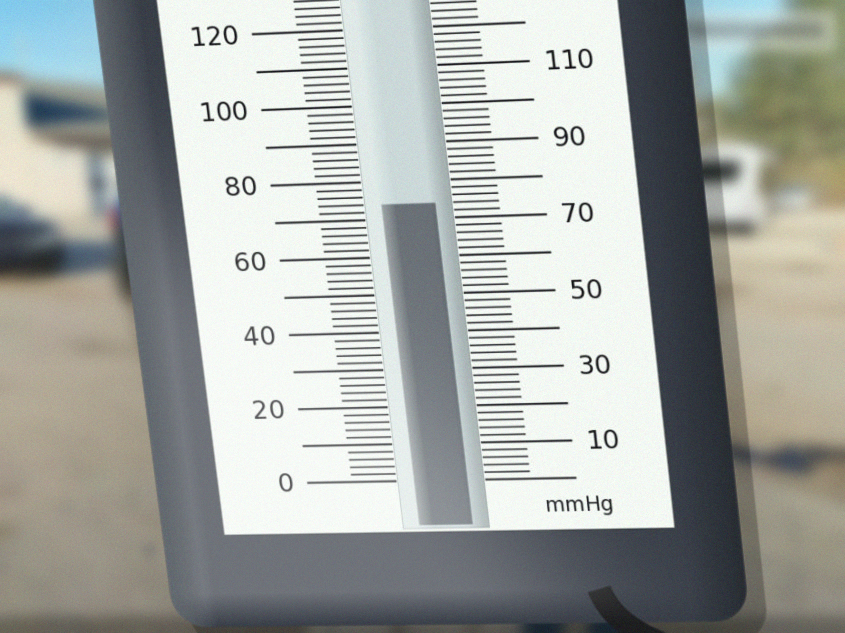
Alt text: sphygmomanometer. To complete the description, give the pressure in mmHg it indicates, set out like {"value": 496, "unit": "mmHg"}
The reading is {"value": 74, "unit": "mmHg"}
